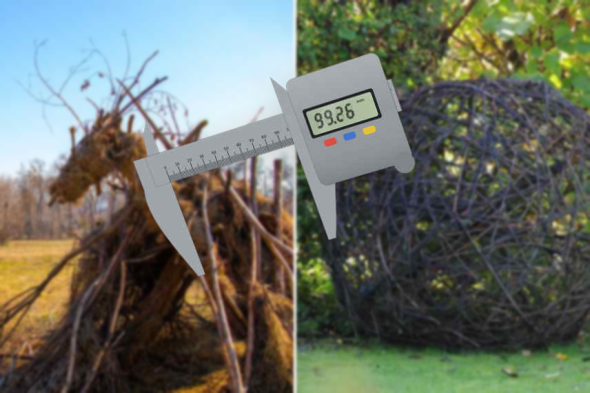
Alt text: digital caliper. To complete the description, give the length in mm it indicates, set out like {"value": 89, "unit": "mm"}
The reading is {"value": 99.26, "unit": "mm"}
